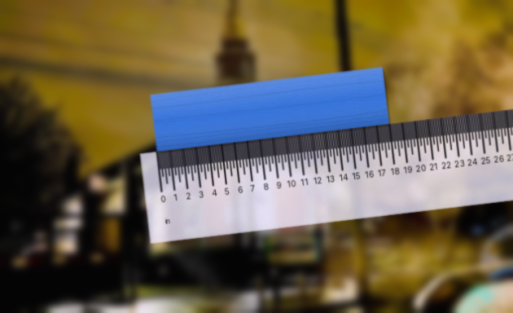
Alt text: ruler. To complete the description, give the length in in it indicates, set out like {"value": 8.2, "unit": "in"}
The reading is {"value": 18, "unit": "in"}
